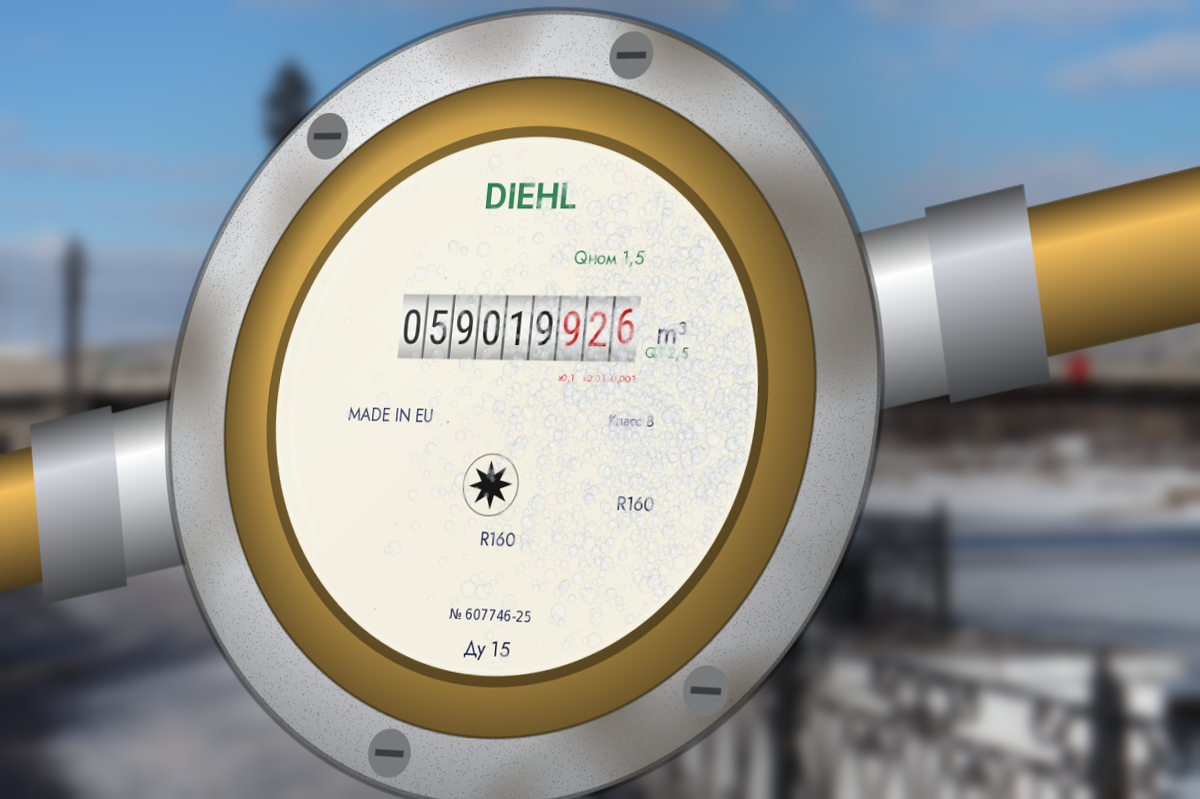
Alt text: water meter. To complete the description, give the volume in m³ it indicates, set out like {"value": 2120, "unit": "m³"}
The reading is {"value": 59019.926, "unit": "m³"}
